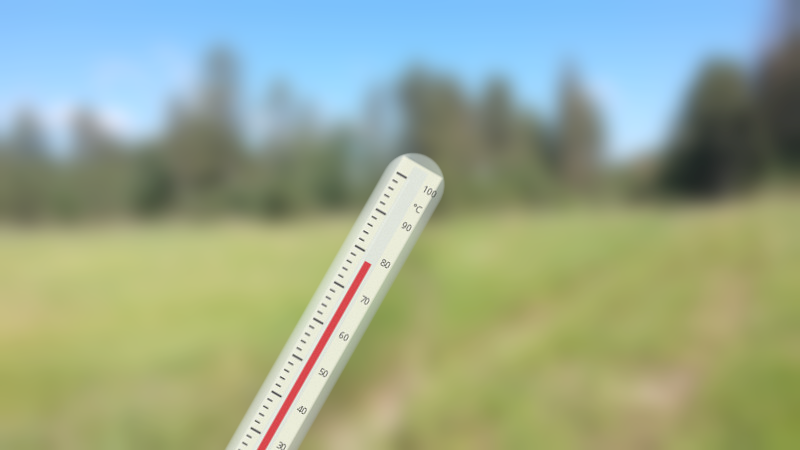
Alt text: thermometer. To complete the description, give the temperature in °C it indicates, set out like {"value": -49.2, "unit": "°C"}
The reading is {"value": 78, "unit": "°C"}
